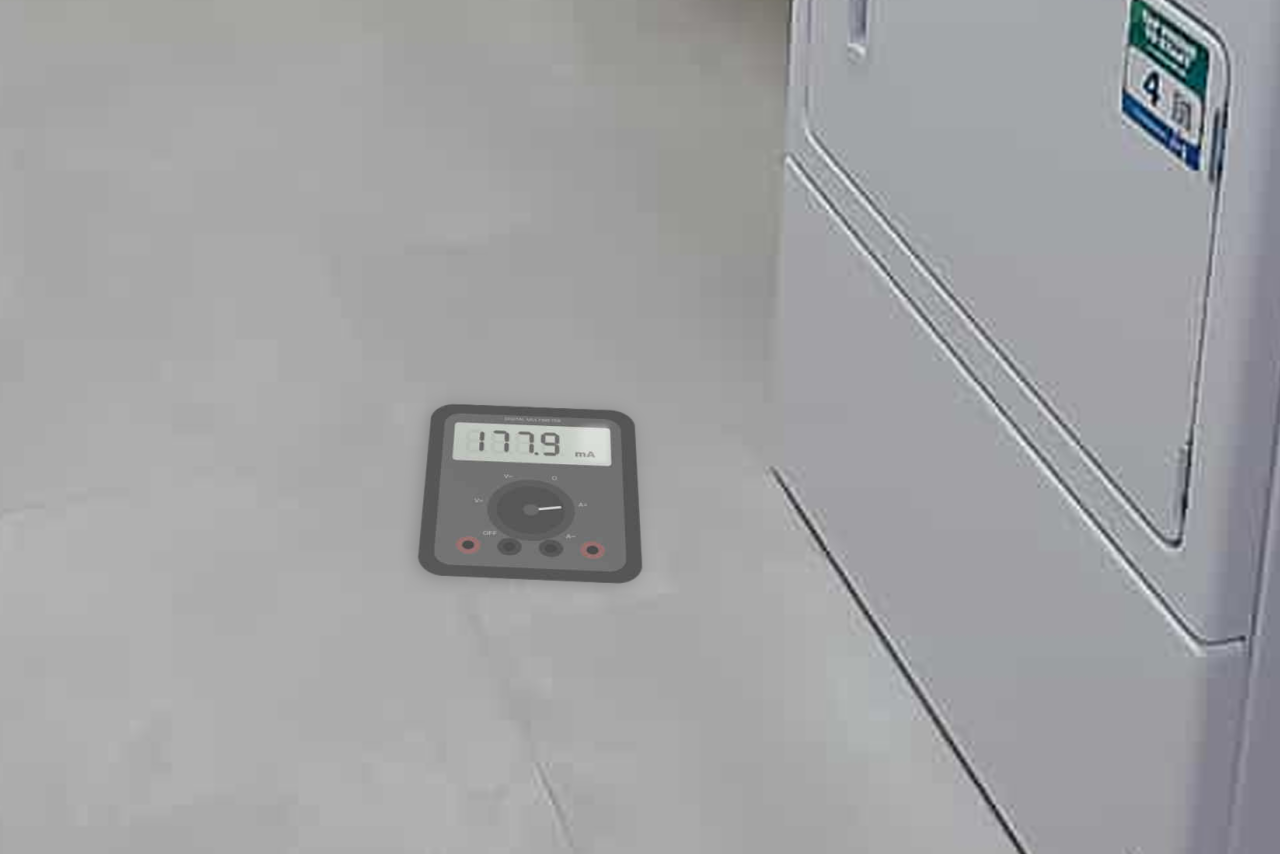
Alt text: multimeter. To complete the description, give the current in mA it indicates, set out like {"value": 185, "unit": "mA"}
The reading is {"value": 177.9, "unit": "mA"}
